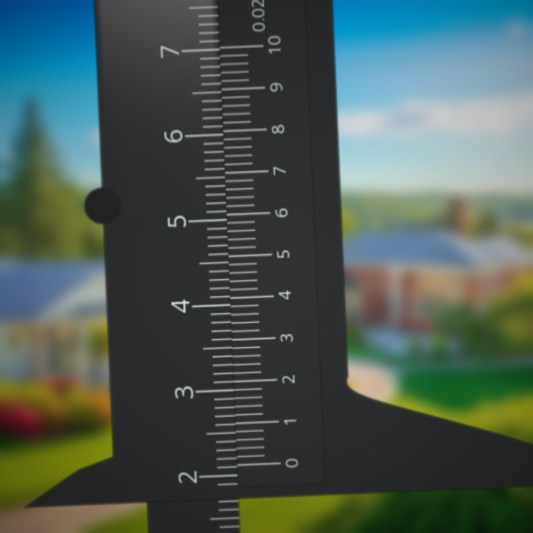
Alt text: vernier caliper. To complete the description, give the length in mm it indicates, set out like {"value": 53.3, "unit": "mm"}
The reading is {"value": 21.2, "unit": "mm"}
